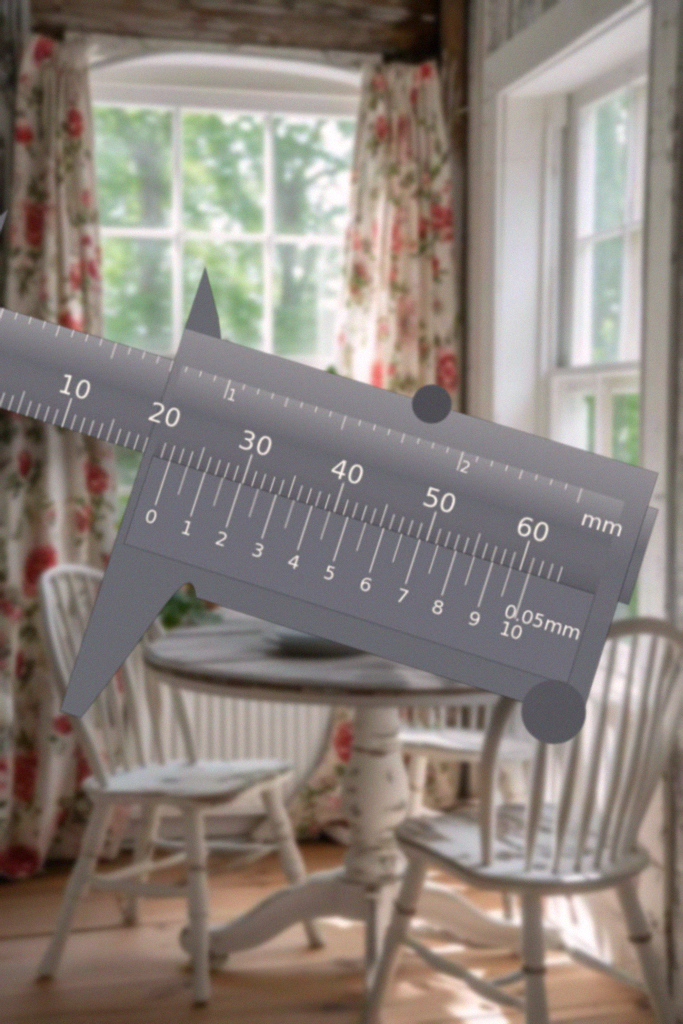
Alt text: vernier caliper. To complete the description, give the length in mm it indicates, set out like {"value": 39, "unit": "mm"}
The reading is {"value": 22.0, "unit": "mm"}
